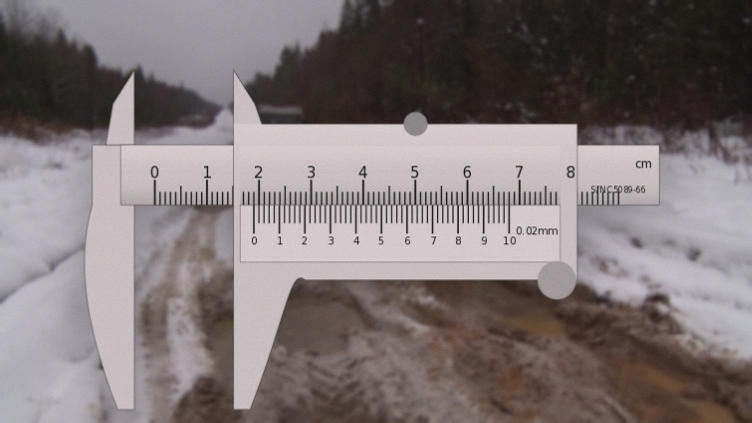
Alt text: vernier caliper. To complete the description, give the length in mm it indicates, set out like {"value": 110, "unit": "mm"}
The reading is {"value": 19.0, "unit": "mm"}
